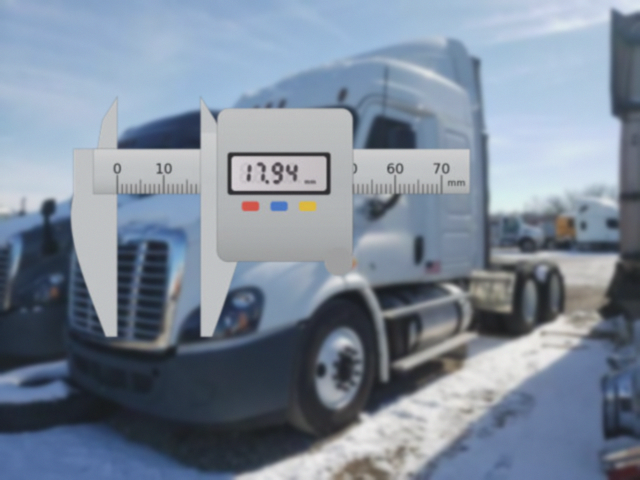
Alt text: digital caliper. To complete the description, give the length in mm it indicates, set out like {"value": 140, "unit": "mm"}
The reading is {"value": 17.94, "unit": "mm"}
